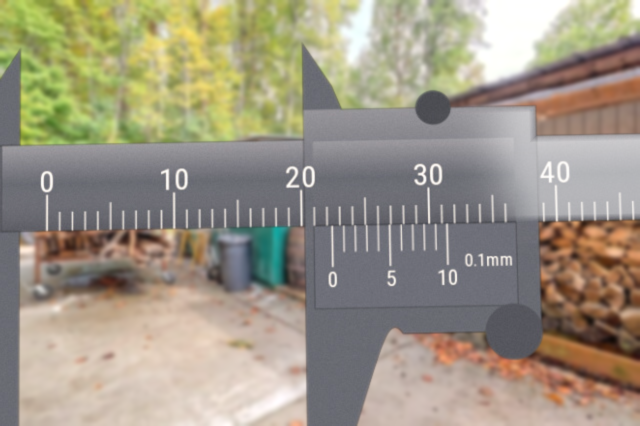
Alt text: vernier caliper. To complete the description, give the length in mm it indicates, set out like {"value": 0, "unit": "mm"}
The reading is {"value": 22.4, "unit": "mm"}
